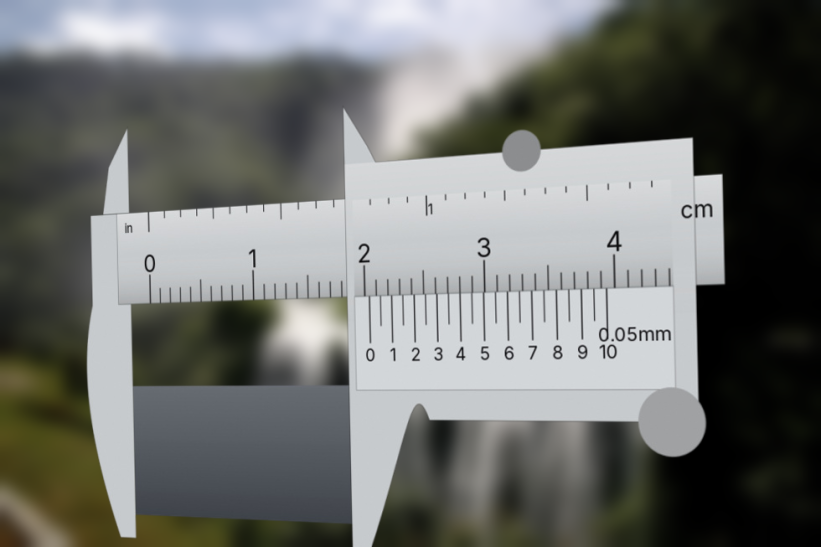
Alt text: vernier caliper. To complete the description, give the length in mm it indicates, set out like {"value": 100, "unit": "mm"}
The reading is {"value": 20.4, "unit": "mm"}
